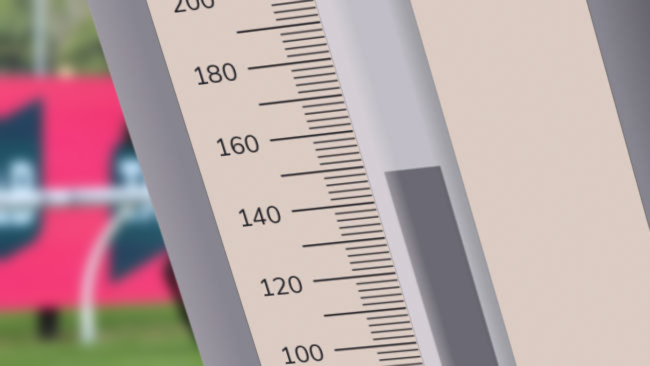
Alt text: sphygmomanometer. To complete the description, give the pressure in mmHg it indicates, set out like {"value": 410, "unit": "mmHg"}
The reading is {"value": 148, "unit": "mmHg"}
